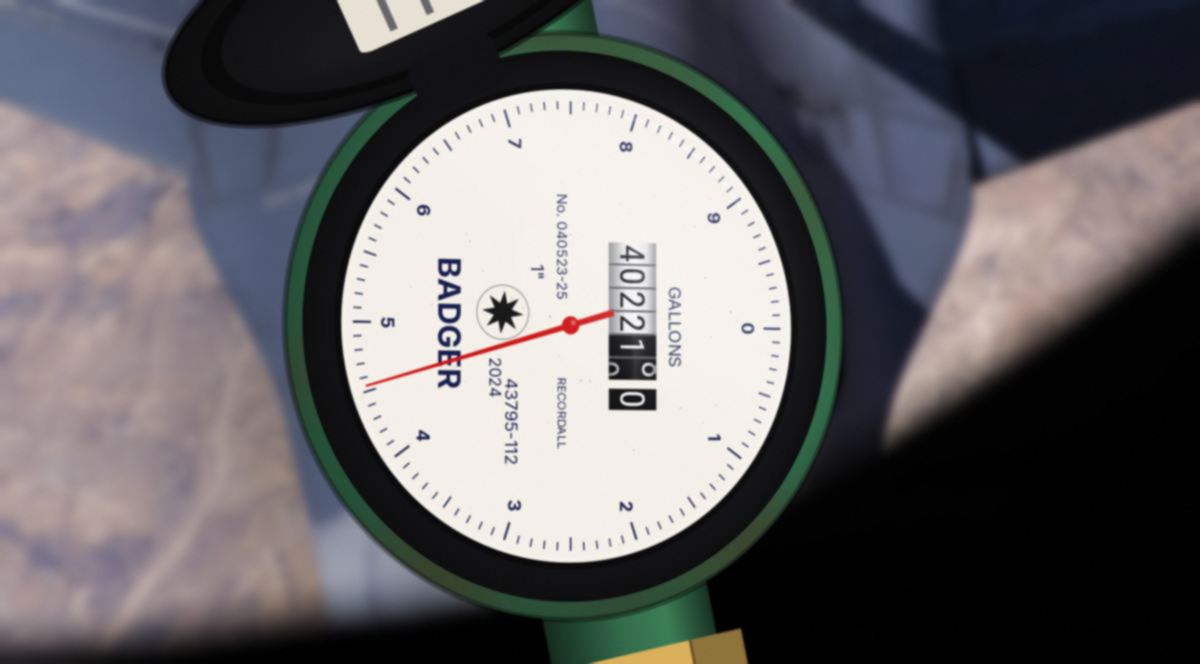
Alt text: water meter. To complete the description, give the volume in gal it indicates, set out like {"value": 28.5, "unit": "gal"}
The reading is {"value": 4022184.5, "unit": "gal"}
